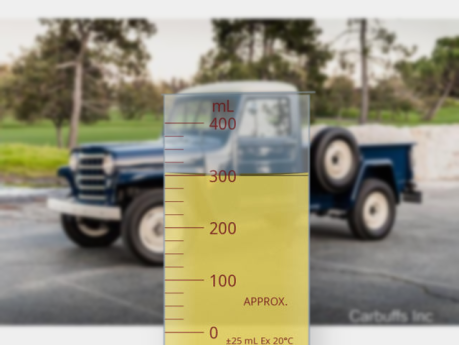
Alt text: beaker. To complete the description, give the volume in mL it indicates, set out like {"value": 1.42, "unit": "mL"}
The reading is {"value": 300, "unit": "mL"}
